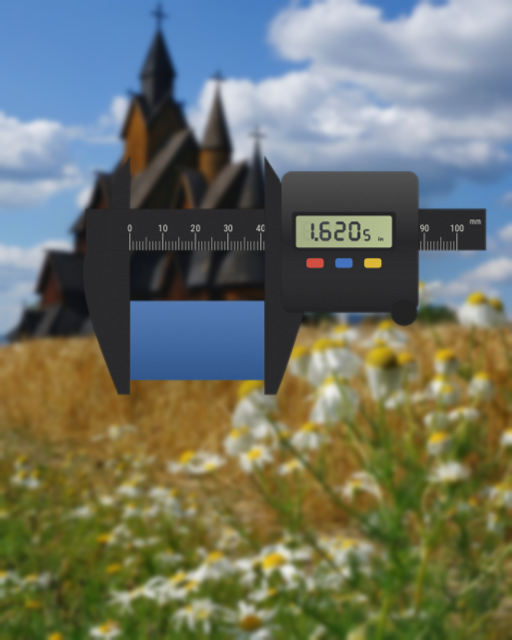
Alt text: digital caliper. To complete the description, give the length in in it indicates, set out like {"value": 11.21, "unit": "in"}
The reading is {"value": 1.6205, "unit": "in"}
